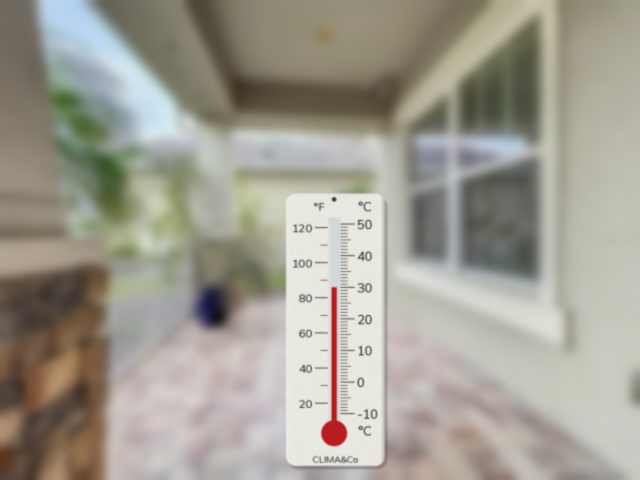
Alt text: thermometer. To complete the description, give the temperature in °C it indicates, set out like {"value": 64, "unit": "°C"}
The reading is {"value": 30, "unit": "°C"}
